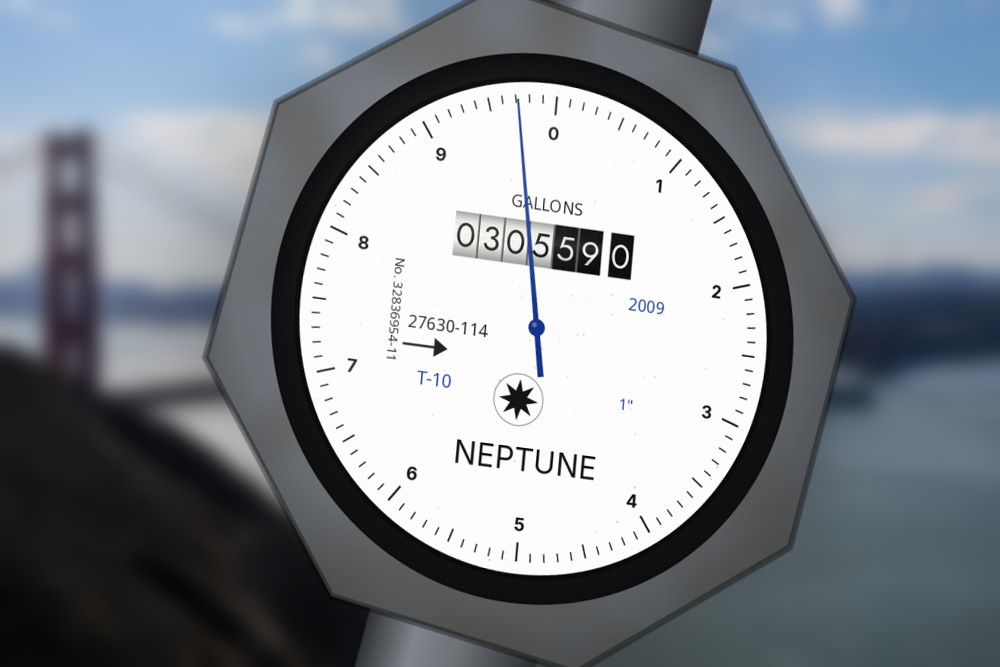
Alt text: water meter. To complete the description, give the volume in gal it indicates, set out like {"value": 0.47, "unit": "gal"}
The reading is {"value": 305589.7, "unit": "gal"}
